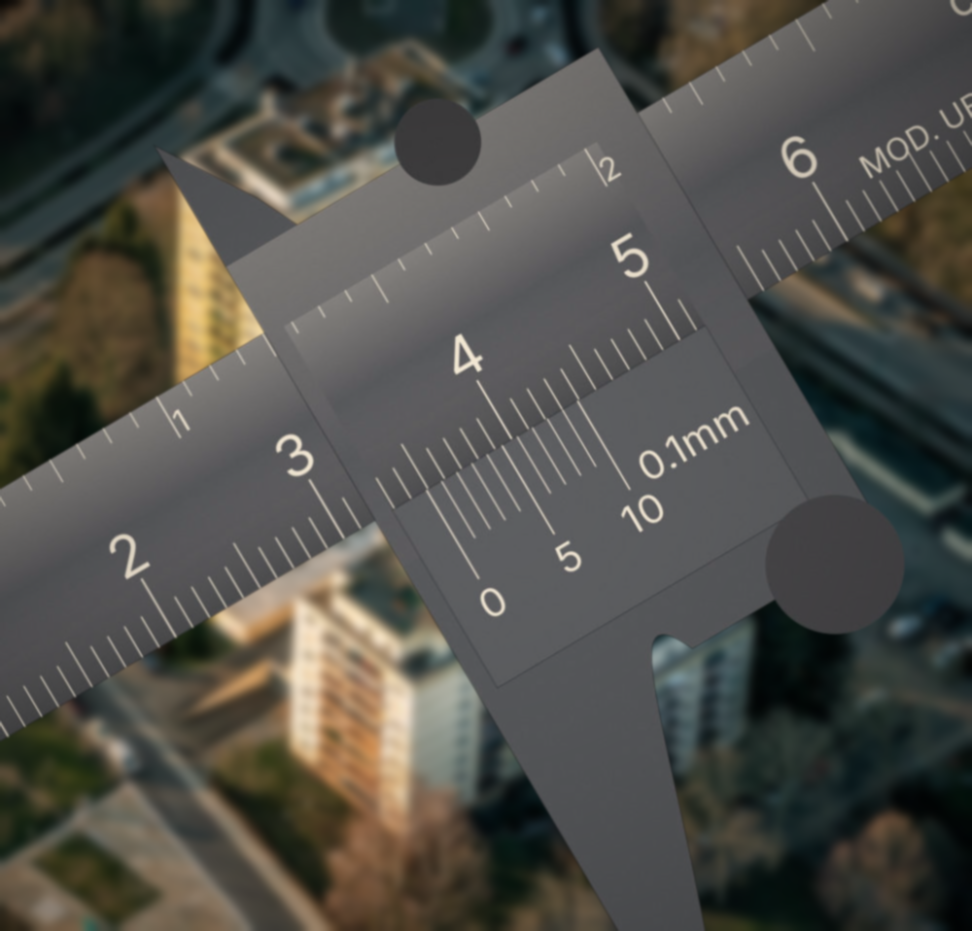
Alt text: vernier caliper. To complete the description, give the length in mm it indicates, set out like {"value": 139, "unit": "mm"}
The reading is {"value": 34.9, "unit": "mm"}
